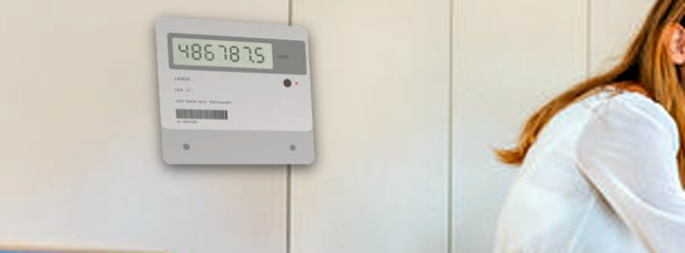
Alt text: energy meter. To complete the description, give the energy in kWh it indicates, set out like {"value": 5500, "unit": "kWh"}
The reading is {"value": 486787.5, "unit": "kWh"}
